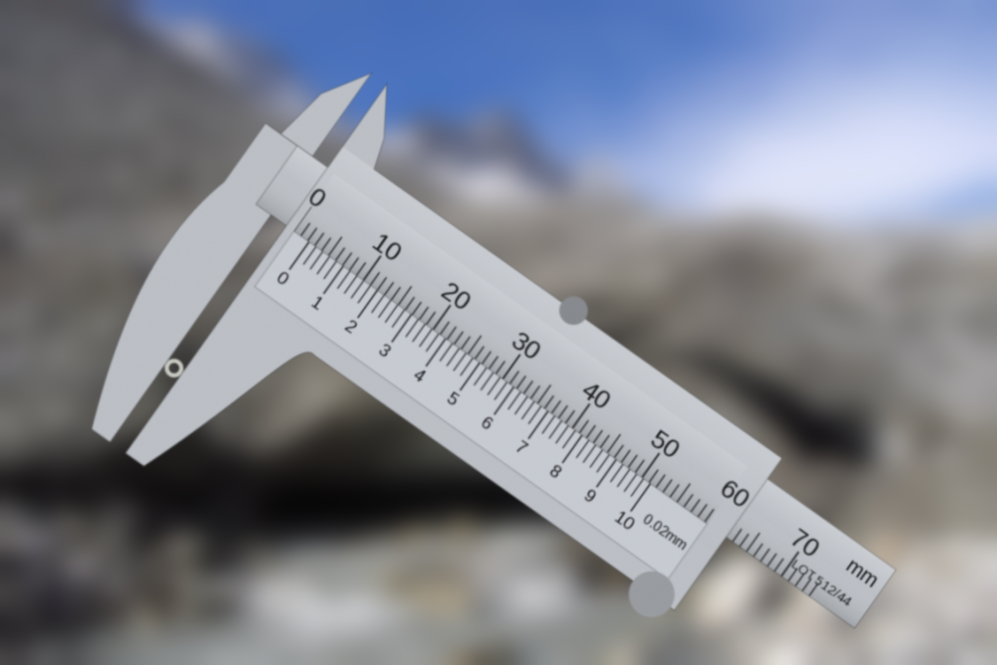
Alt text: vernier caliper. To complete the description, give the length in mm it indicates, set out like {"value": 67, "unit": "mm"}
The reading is {"value": 2.2, "unit": "mm"}
